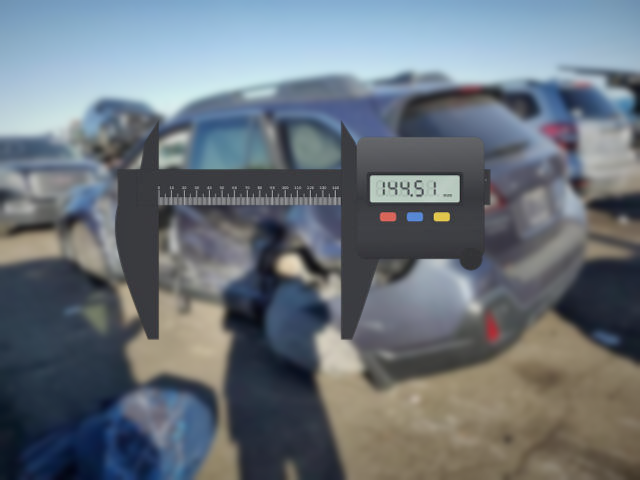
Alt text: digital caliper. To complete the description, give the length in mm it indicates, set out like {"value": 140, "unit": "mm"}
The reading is {"value": 144.51, "unit": "mm"}
